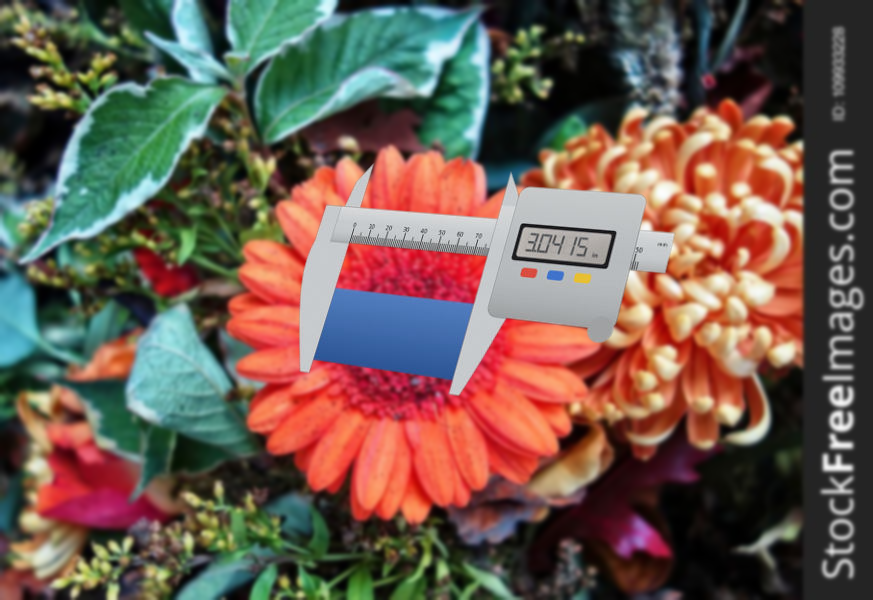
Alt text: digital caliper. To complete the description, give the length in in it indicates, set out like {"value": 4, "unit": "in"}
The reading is {"value": 3.0415, "unit": "in"}
